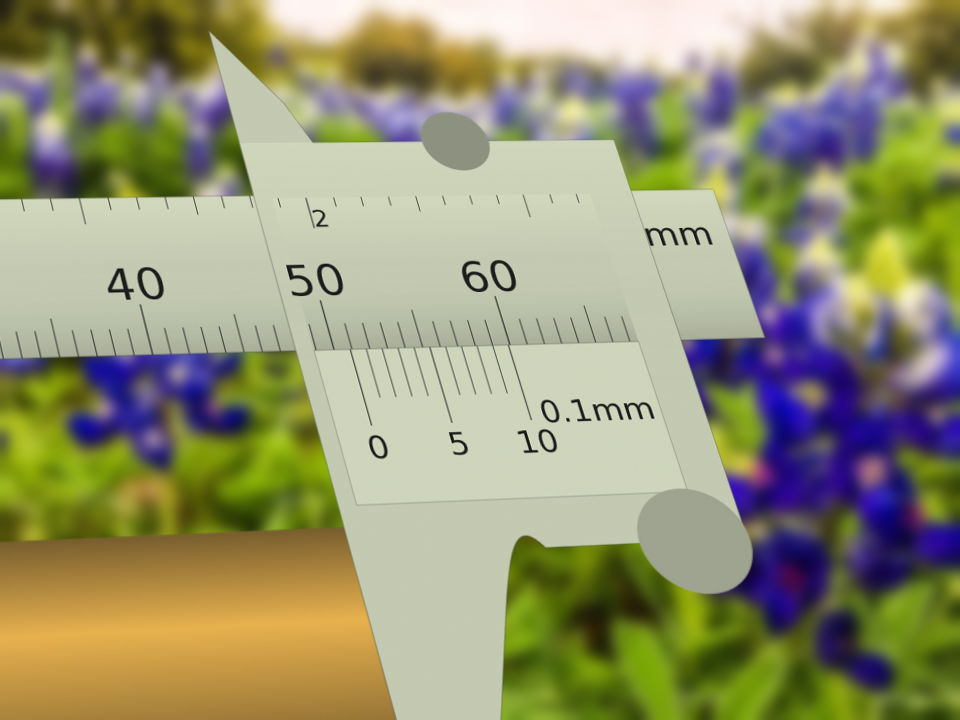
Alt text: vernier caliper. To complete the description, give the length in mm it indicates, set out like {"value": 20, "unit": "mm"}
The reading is {"value": 50.9, "unit": "mm"}
